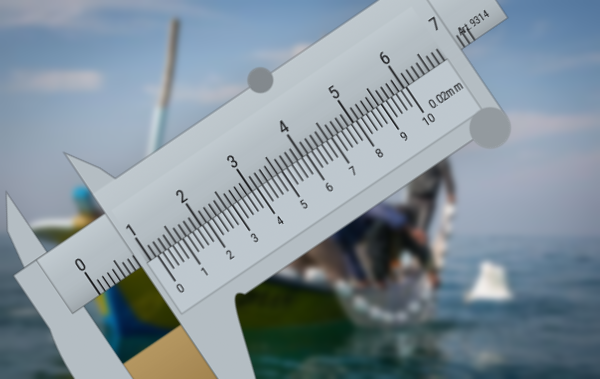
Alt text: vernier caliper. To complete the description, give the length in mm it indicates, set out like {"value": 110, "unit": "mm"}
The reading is {"value": 11.4, "unit": "mm"}
